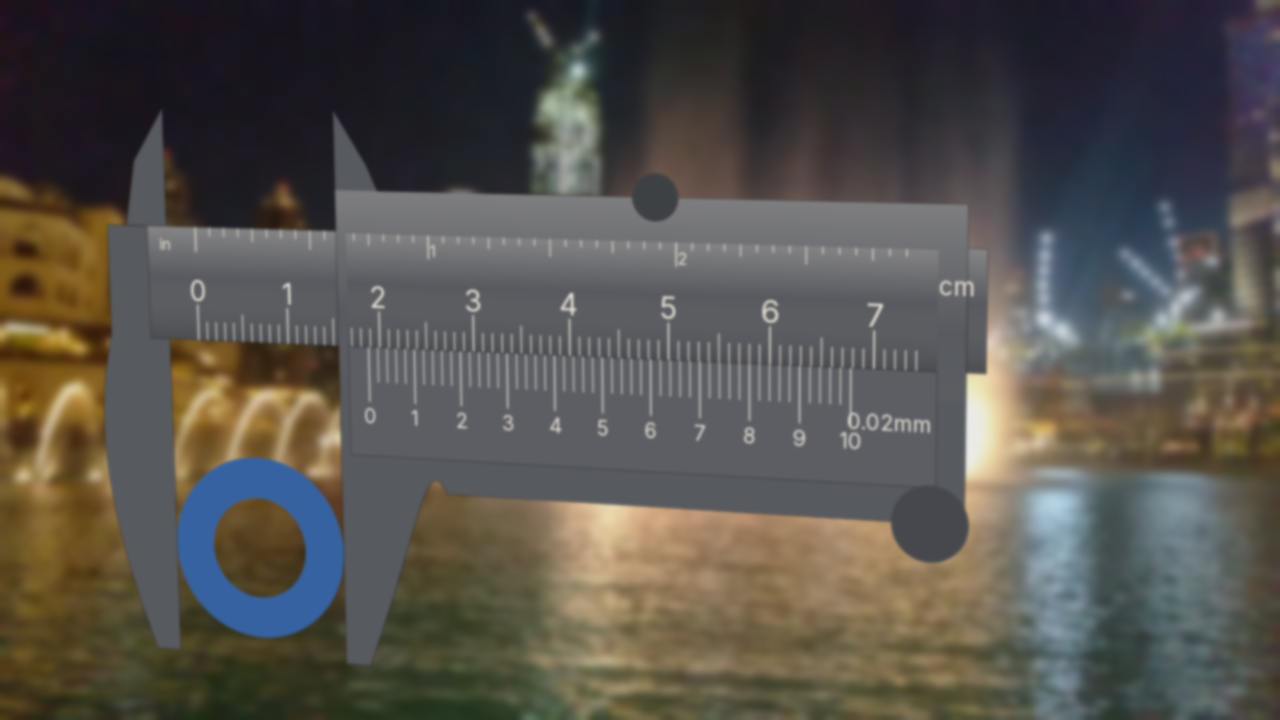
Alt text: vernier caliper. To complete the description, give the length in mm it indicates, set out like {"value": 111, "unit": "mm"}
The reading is {"value": 18.8, "unit": "mm"}
